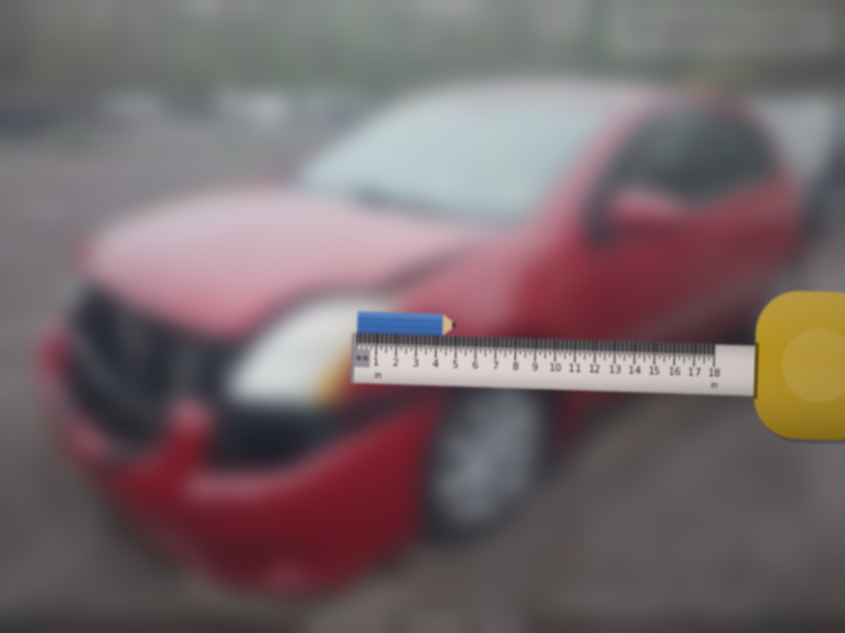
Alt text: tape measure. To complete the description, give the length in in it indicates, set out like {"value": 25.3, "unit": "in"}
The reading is {"value": 5, "unit": "in"}
